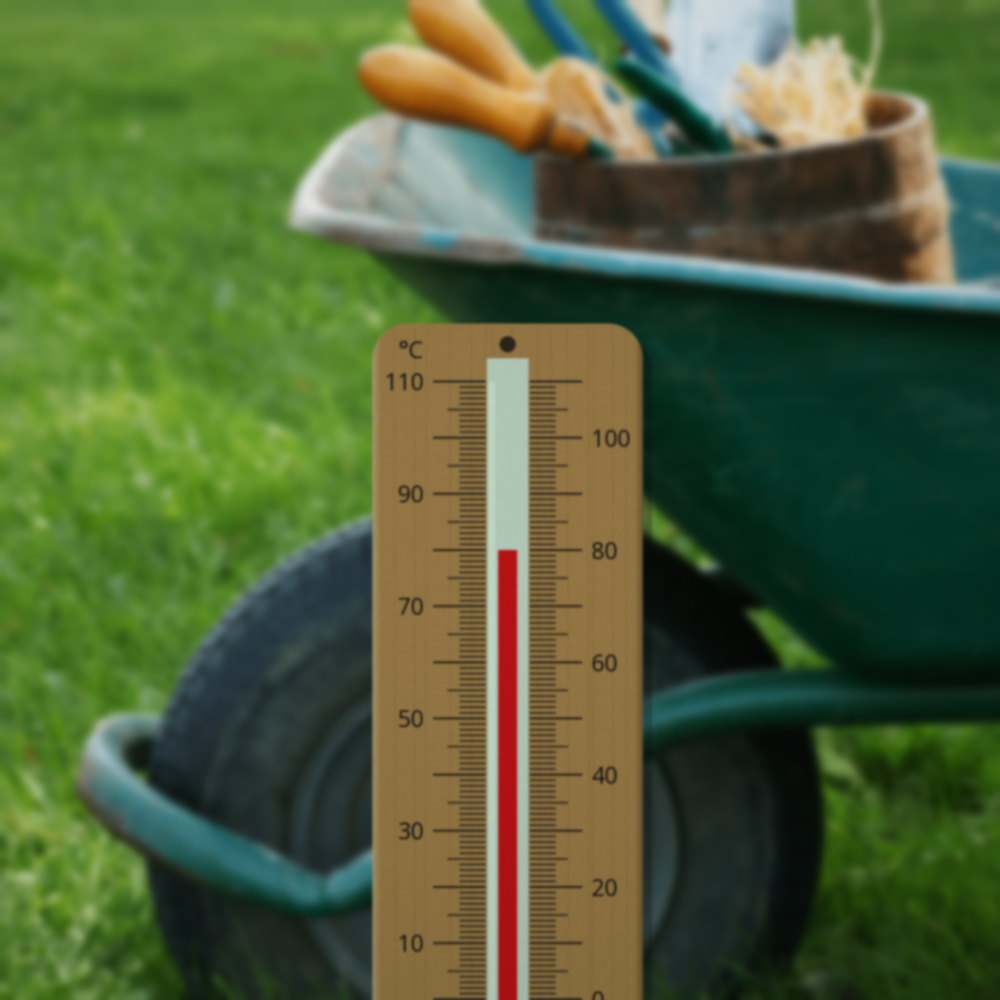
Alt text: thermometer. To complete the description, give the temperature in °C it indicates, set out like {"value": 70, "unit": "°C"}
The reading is {"value": 80, "unit": "°C"}
